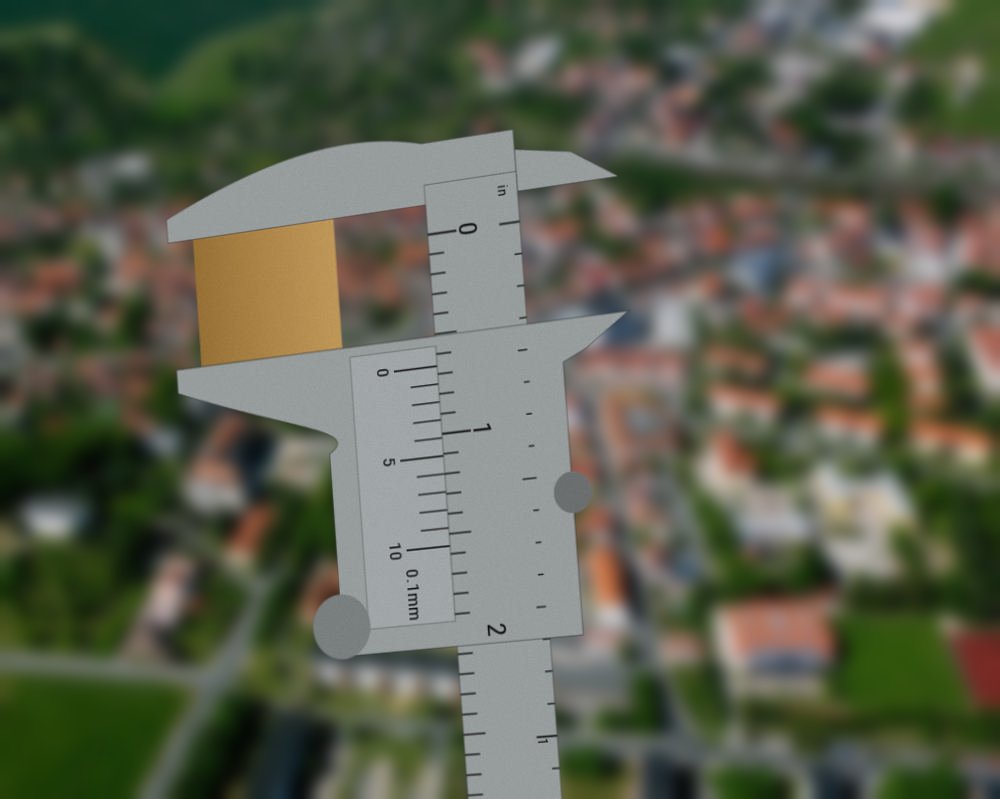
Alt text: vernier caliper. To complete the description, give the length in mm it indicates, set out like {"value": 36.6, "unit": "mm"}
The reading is {"value": 6.6, "unit": "mm"}
